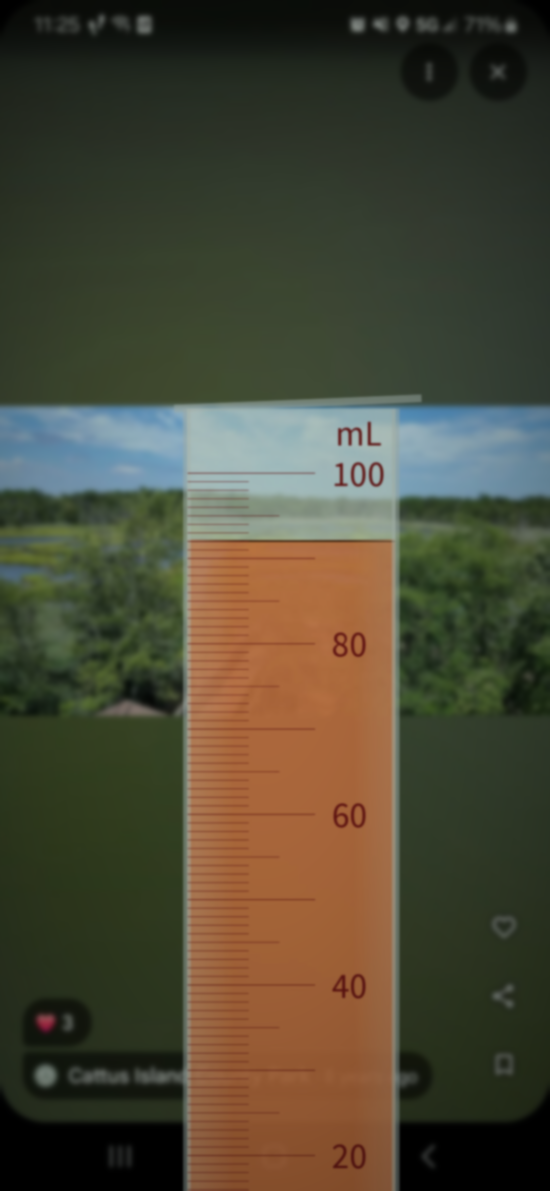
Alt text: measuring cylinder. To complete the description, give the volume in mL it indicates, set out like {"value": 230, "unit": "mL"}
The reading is {"value": 92, "unit": "mL"}
